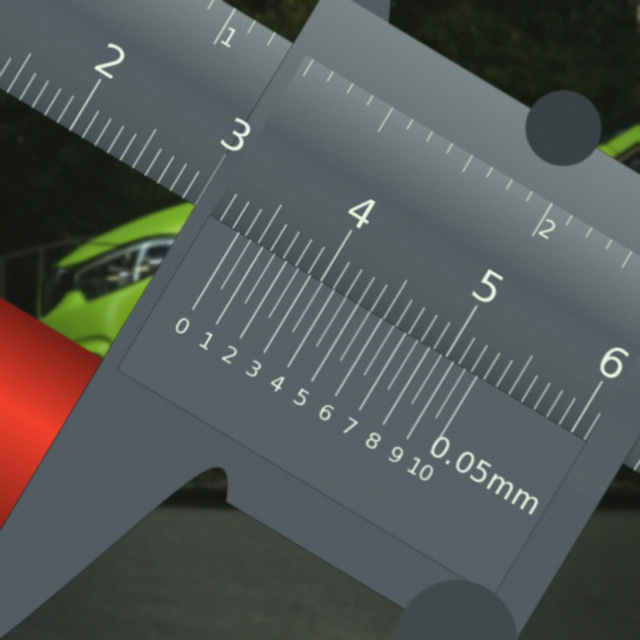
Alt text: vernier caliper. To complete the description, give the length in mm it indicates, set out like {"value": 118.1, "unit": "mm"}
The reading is {"value": 33.5, "unit": "mm"}
